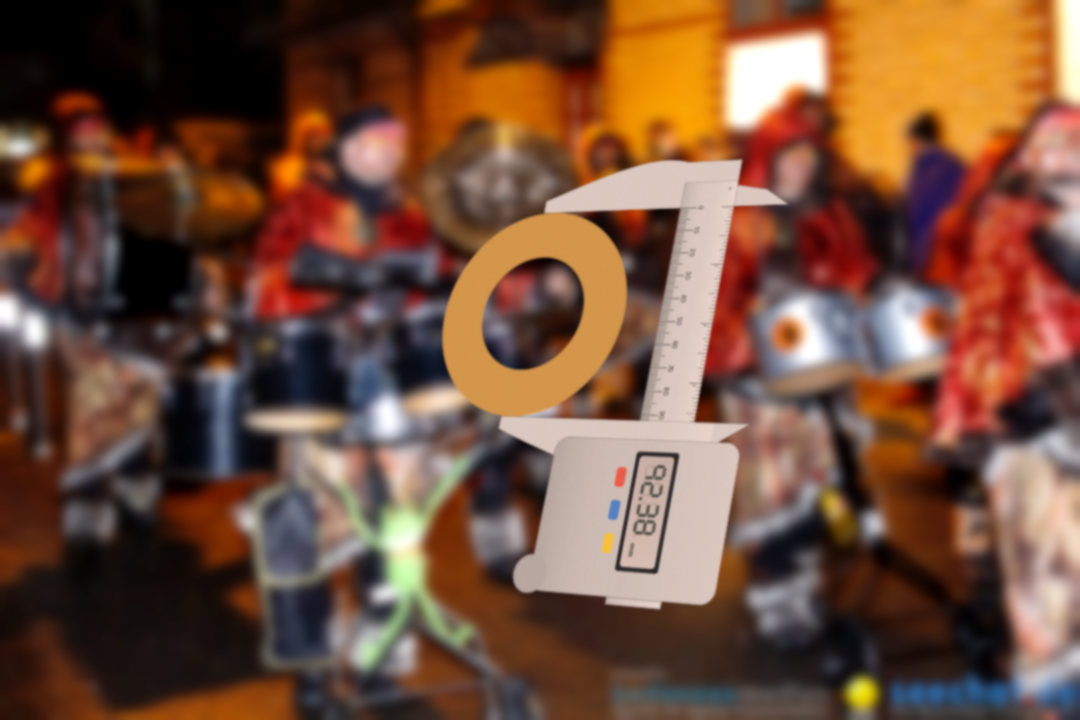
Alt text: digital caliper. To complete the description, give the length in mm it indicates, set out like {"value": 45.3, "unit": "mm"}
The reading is {"value": 92.38, "unit": "mm"}
